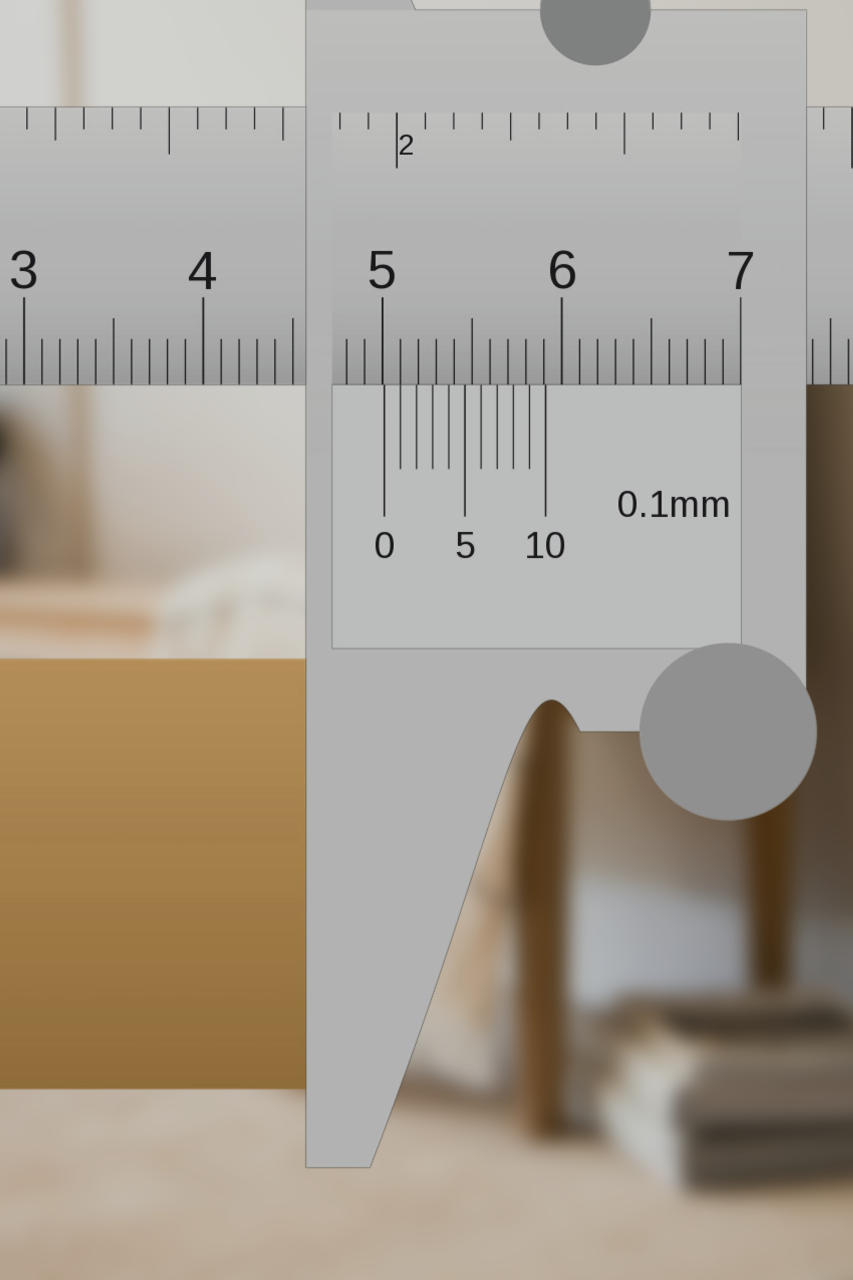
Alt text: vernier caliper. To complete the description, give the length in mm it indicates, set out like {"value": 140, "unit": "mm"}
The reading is {"value": 50.1, "unit": "mm"}
